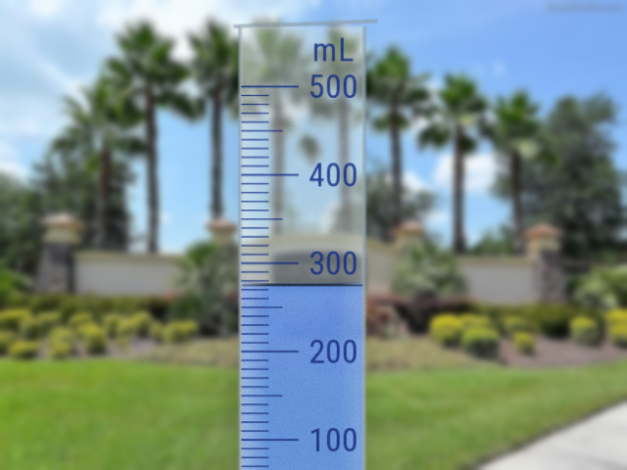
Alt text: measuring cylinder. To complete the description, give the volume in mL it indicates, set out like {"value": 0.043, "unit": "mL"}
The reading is {"value": 275, "unit": "mL"}
